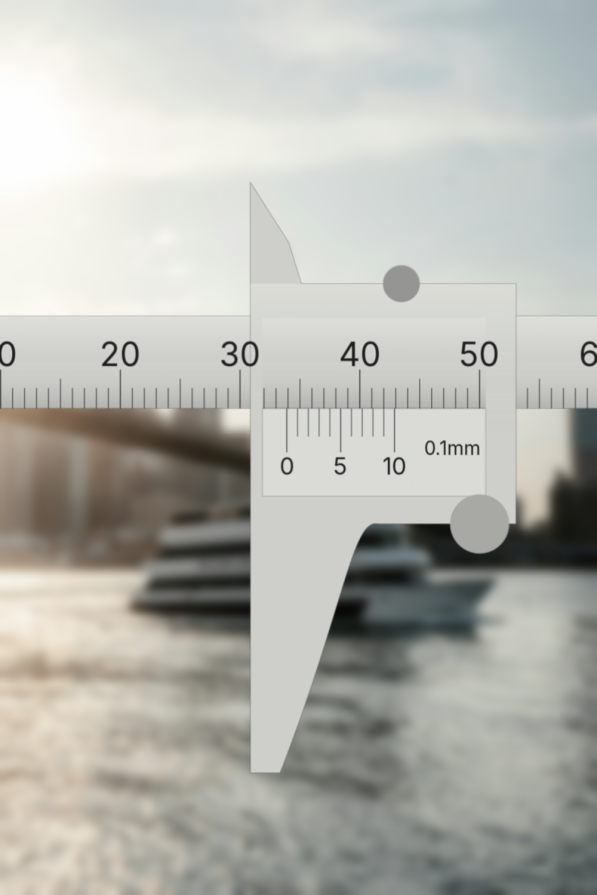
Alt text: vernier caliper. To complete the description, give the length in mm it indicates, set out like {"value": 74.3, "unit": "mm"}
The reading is {"value": 33.9, "unit": "mm"}
